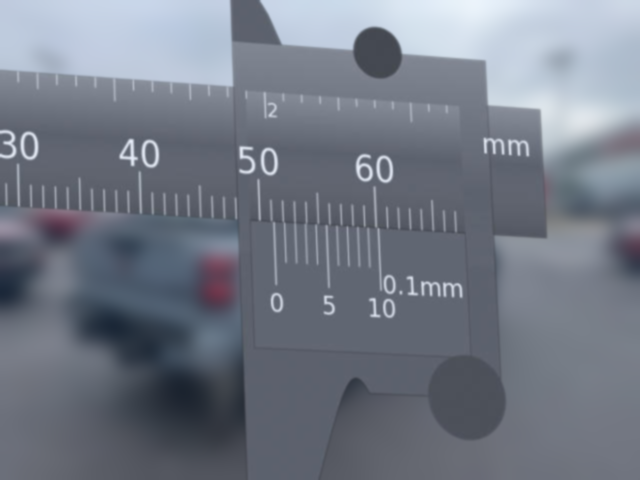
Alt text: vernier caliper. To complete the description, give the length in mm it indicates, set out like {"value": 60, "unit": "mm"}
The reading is {"value": 51.2, "unit": "mm"}
